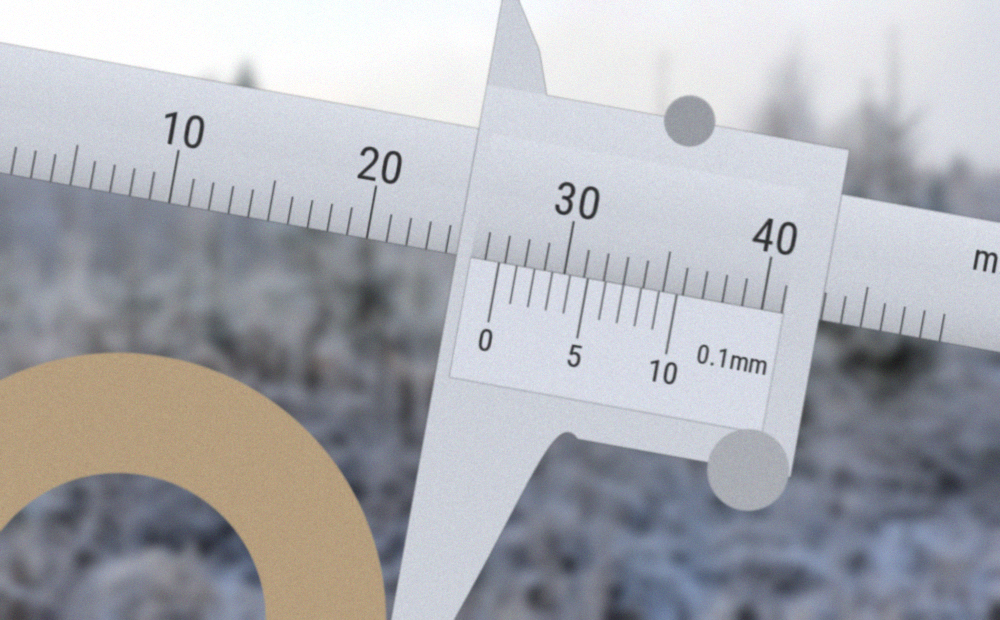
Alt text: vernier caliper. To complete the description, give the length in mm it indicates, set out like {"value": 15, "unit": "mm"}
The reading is {"value": 26.7, "unit": "mm"}
